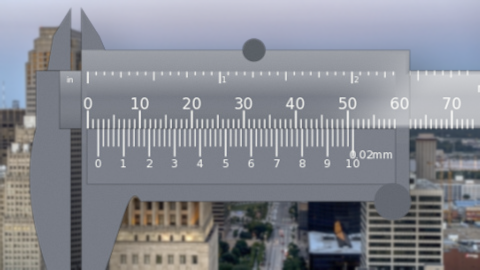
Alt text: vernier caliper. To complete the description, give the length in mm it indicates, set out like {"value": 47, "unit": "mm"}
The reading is {"value": 2.0, "unit": "mm"}
